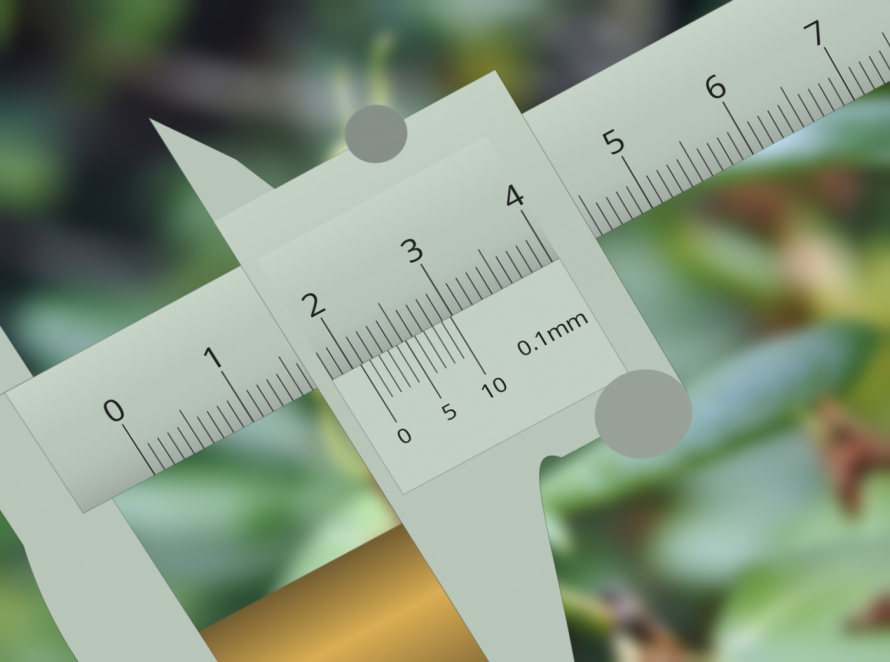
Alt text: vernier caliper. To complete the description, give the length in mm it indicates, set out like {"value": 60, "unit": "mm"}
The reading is {"value": 20.8, "unit": "mm"}
